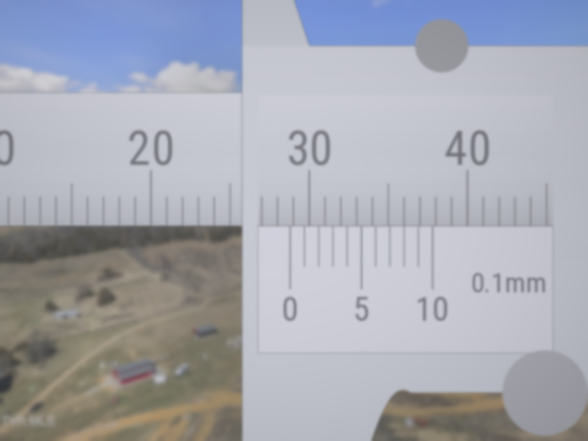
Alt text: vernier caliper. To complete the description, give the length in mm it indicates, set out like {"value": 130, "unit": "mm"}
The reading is {"value": 28.8, "unit": "mm"}
